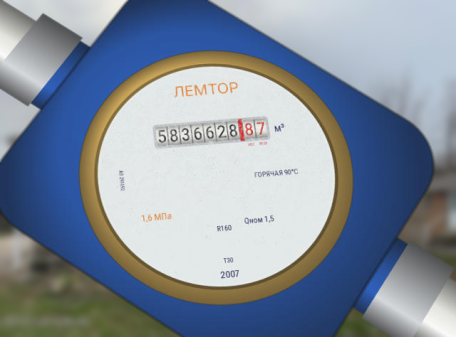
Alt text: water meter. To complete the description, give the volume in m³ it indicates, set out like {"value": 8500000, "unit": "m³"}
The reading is {"value": 5836628.87, "unit": "m³"}
